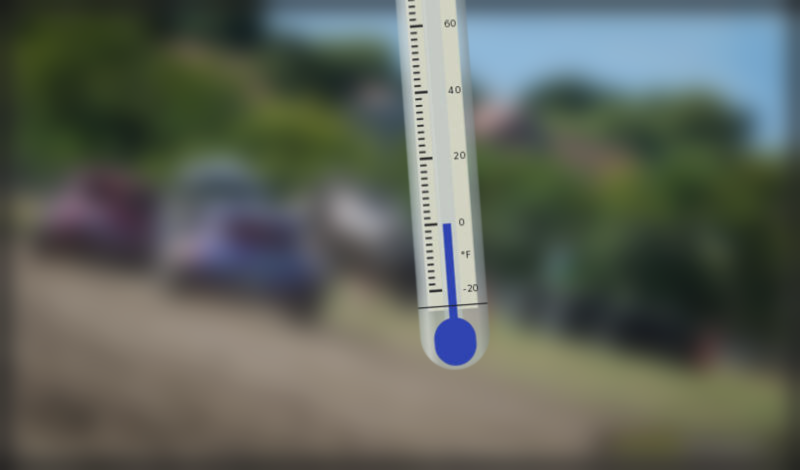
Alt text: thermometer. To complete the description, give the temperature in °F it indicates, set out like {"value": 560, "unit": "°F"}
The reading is {"value": 0, "unit": "°F"}
